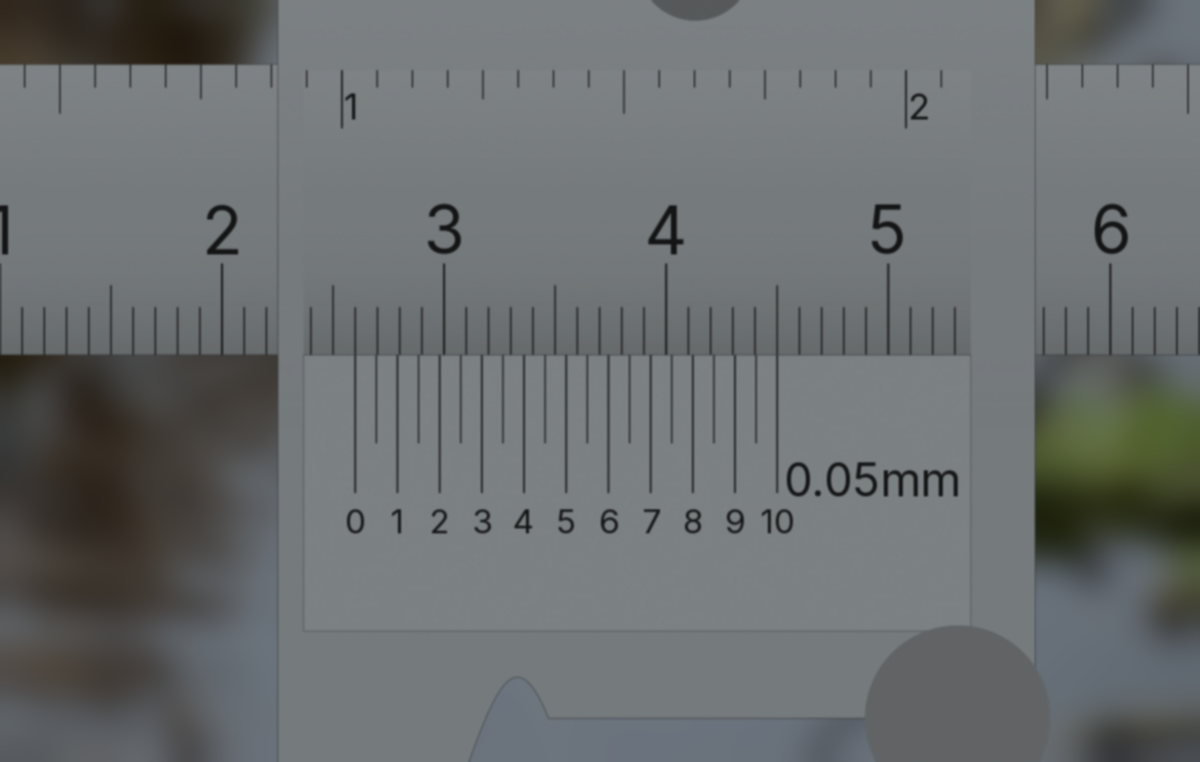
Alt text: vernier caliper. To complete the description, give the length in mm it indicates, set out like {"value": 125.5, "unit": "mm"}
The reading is {"value": 26.0, "unit": "mm"}
